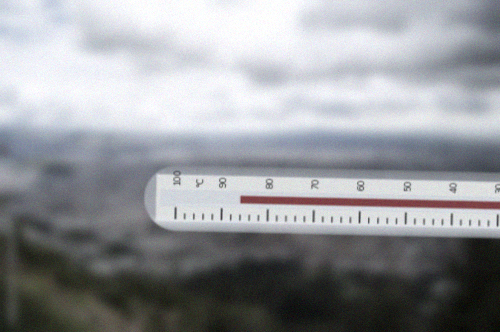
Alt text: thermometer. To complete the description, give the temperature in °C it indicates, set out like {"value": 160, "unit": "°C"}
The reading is {"value": 86, "unit": "°C"}
